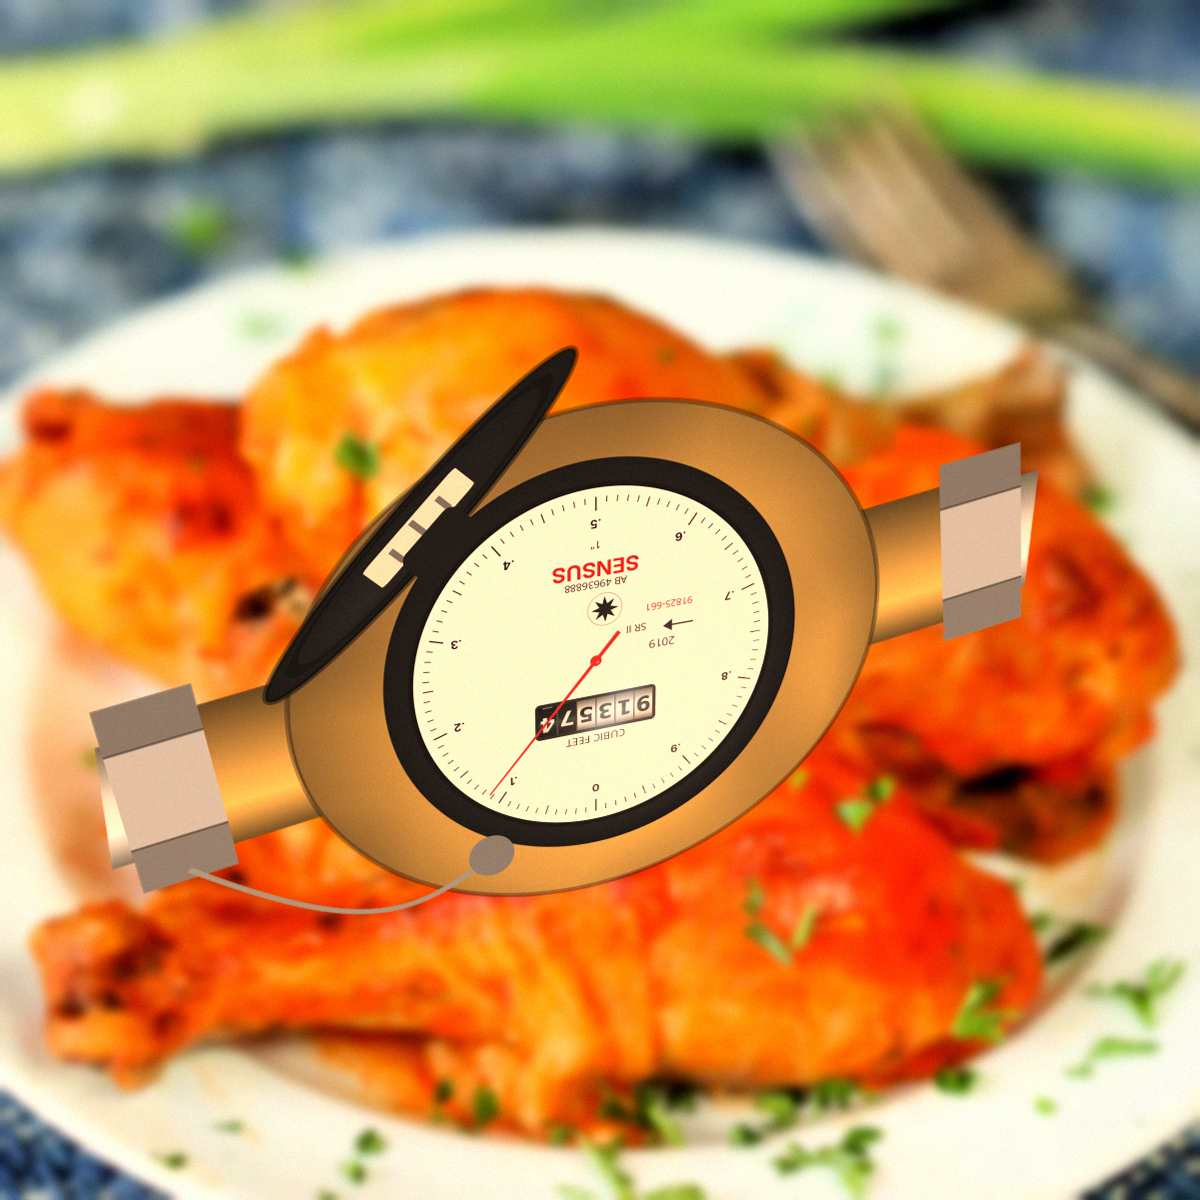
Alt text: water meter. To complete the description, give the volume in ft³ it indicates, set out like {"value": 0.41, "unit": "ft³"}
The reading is {"value": 913574.11, "unit": "ft³"}
